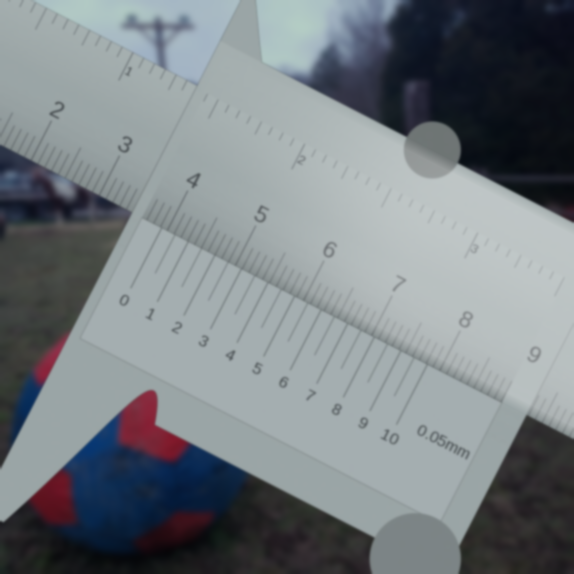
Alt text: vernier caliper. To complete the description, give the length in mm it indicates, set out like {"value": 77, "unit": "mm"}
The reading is {"value": 39.2, "unit": "mm"}
